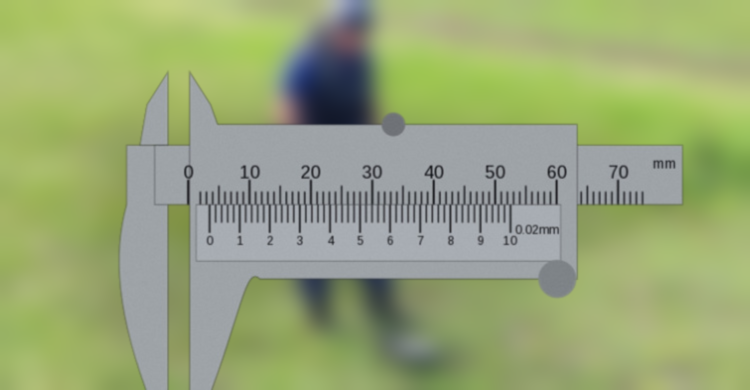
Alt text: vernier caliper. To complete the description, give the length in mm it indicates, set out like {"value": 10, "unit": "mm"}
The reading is {"value": 3.5, "unit": "mm"}
